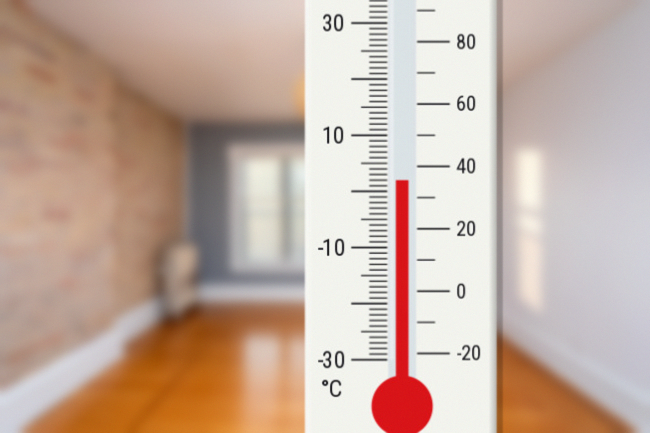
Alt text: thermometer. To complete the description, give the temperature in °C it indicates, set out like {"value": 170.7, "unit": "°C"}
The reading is {"value": 2, "unit": "°C"}
